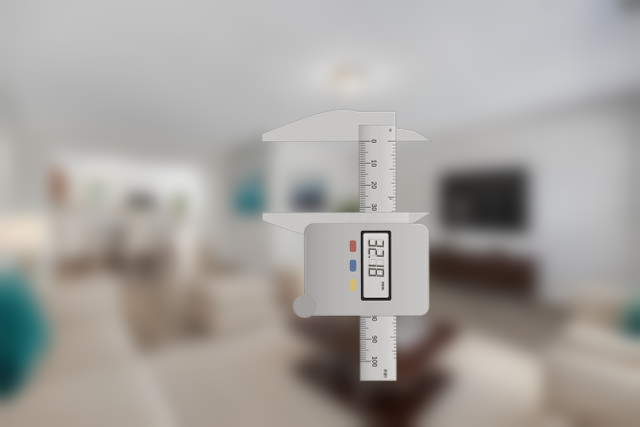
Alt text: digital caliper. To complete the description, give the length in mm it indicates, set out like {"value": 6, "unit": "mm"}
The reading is {"value": 32.18, "unit": "mm"}
